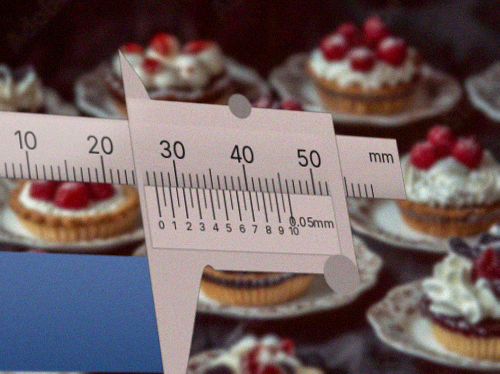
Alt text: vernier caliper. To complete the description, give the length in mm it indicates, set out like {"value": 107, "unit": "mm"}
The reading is {"value": 27.0, "unit": "mm"}
